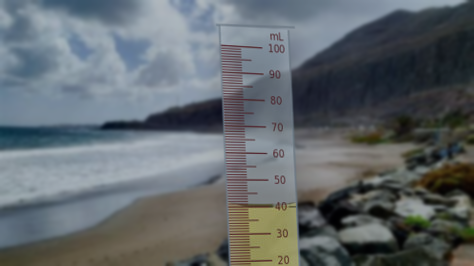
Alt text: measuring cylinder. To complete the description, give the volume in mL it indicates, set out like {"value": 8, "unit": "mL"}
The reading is {"value": 40, "unit": "mL"}
